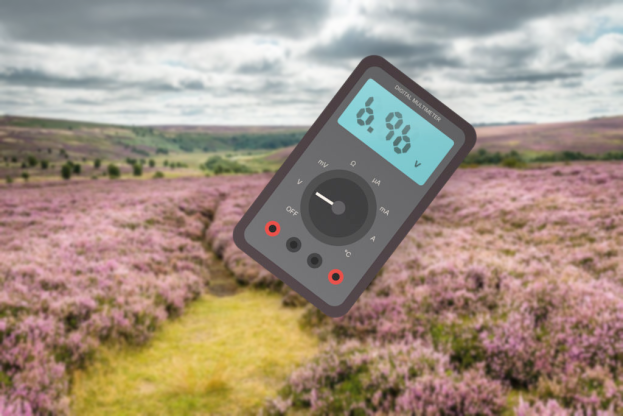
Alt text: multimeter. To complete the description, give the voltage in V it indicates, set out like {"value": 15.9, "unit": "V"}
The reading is {"value": 6.96, "unit": "V"}
